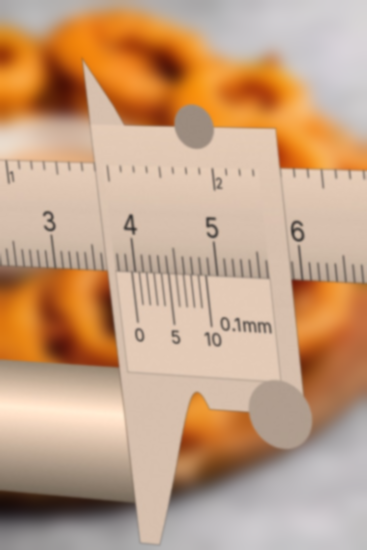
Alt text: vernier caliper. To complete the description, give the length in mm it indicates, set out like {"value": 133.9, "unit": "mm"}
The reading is {"value": 39.6, "unit": "mm"}
